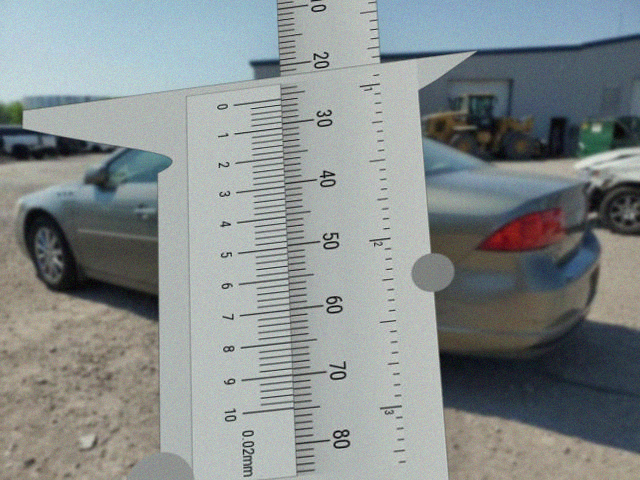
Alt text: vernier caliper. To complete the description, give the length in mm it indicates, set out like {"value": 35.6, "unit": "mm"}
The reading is {"value": 25.8, "unit": "mm"}
